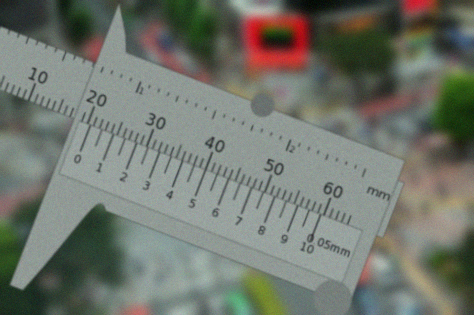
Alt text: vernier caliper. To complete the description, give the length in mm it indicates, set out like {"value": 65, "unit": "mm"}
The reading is {"value": 20.5, "unit": "mm"}
